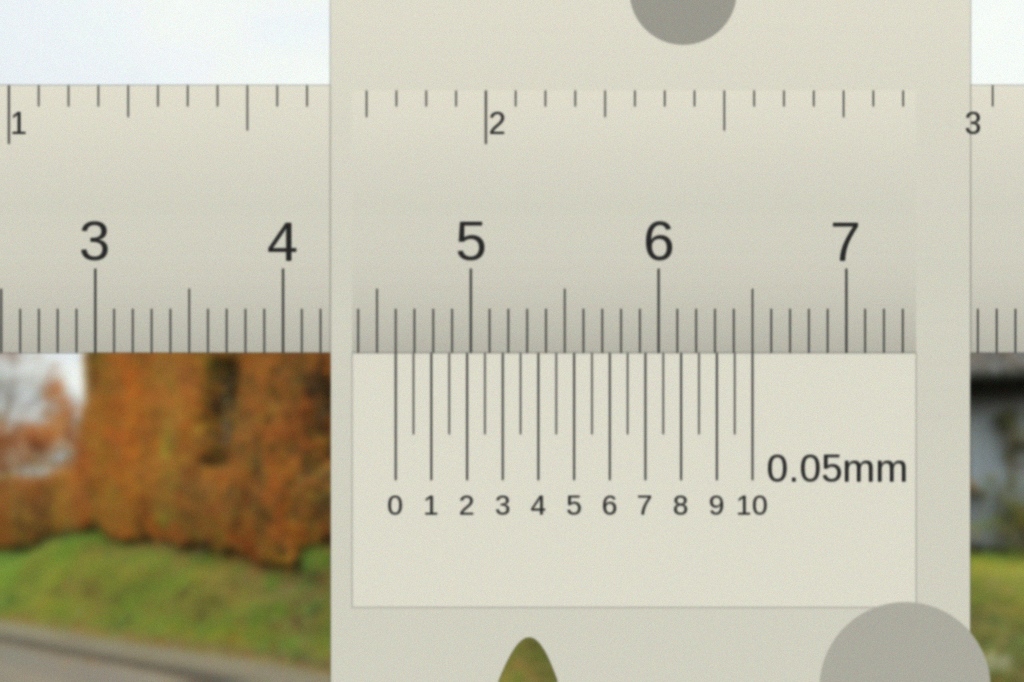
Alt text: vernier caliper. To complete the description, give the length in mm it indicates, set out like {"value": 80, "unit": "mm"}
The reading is {"value": 46.0, "unit": "mm"}
